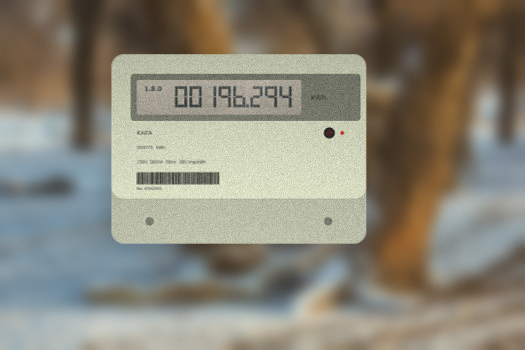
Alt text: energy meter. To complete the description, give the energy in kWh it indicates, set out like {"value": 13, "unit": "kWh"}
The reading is {"value": 196.294, "unit": "kWh"}
